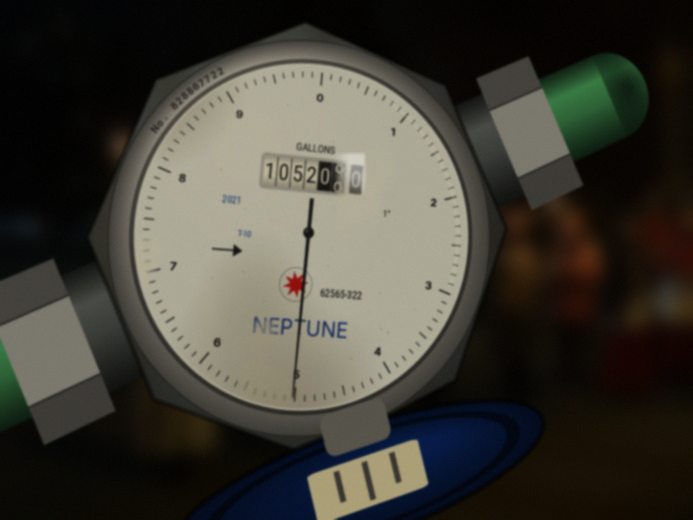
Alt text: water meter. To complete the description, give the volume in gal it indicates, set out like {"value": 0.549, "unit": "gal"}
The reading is {"value": 1052085.0, "unit": "gal"}
